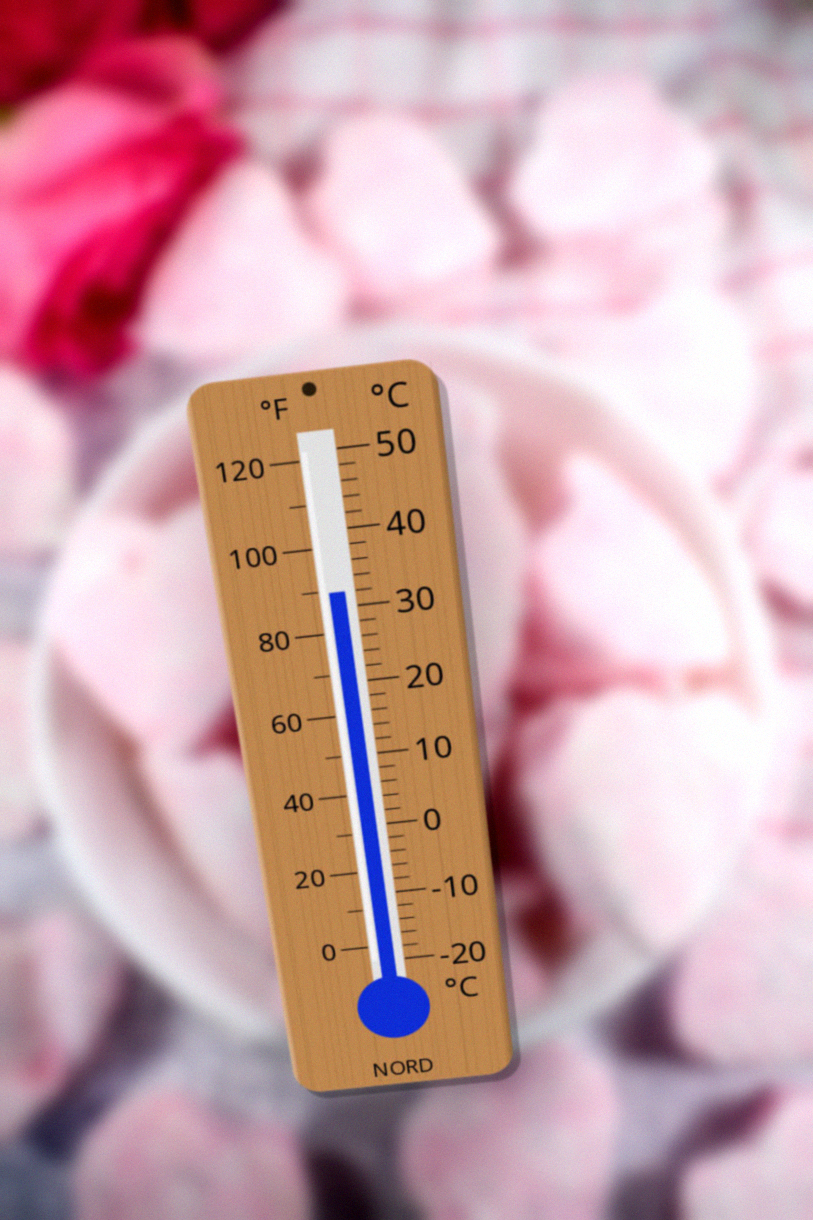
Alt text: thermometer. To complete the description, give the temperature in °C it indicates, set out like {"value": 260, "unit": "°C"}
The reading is {"value": 32, "unit": "°C"}
